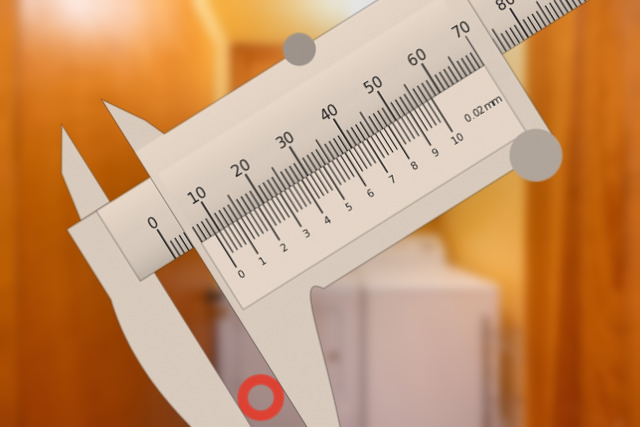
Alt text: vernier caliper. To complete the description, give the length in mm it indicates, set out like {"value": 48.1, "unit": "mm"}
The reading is {"value": 9.0, "unit": "mm"}
